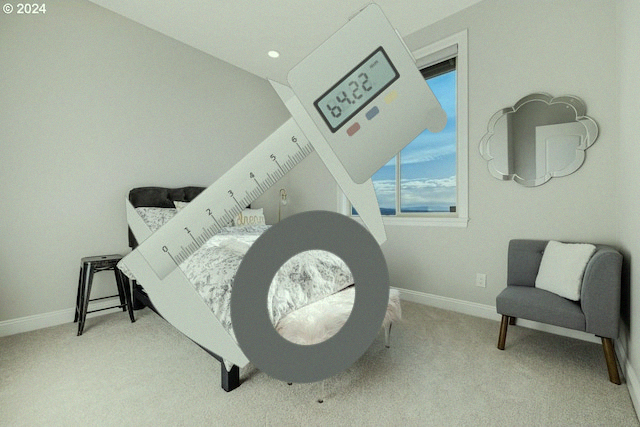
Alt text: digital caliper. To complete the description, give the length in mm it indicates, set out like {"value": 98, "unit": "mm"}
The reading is {"value": 64.22, "unit": "mm"}
